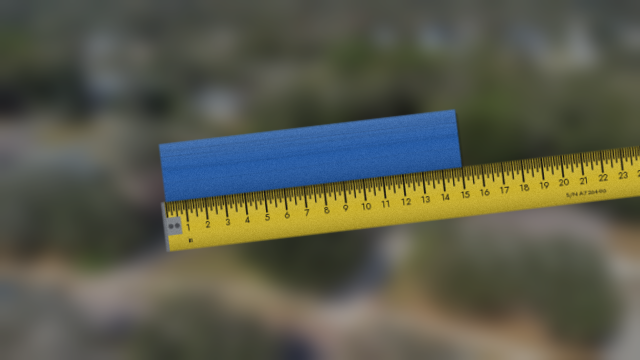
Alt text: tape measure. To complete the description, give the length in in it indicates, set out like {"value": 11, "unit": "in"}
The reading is {"value": 15, "unit": "in"}
